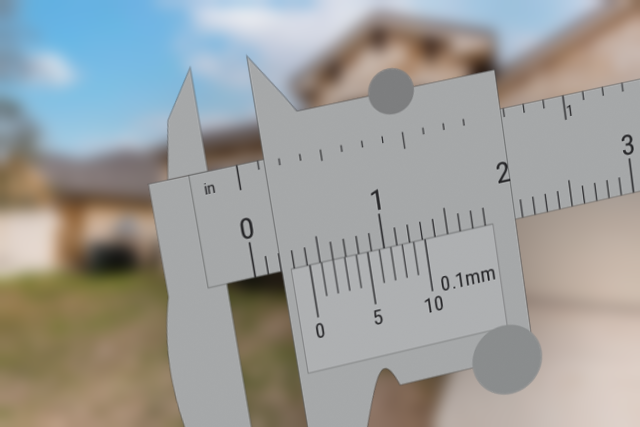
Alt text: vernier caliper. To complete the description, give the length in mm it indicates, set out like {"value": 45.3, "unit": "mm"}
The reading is {"value": 4.2, "unit": "mm"}
